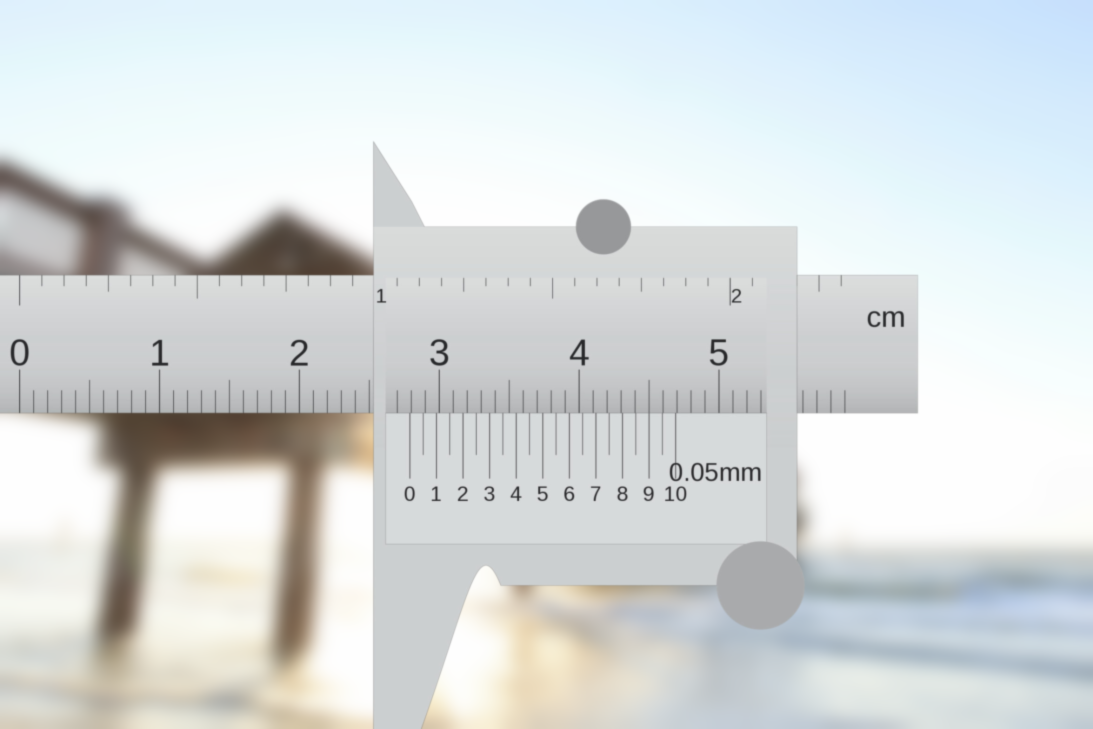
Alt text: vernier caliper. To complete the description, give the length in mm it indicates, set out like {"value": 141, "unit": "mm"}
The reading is {"value": 27.9, "unit": "mm"}
